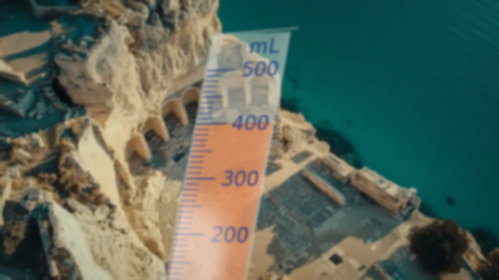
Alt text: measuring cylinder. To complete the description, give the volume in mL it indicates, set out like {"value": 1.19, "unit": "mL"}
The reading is {"value": 400, "unit": "mL"}
